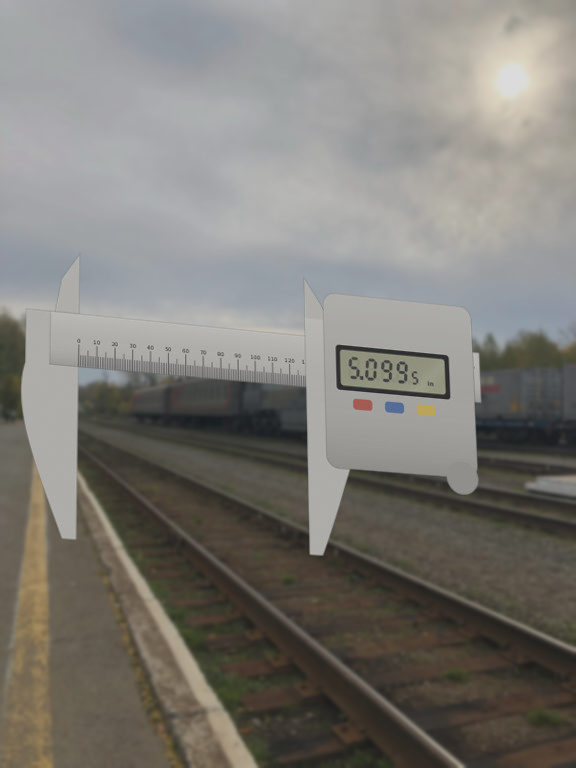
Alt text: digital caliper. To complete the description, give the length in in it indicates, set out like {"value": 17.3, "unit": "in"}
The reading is {"value": 5.0995, "unit": "in"}
